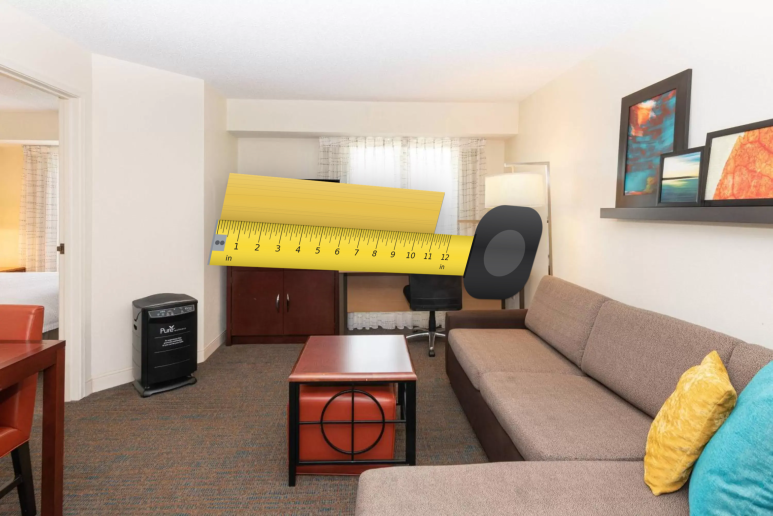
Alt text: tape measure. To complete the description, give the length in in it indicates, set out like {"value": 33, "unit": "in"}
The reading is {"value": 11, "unit": "in"}
